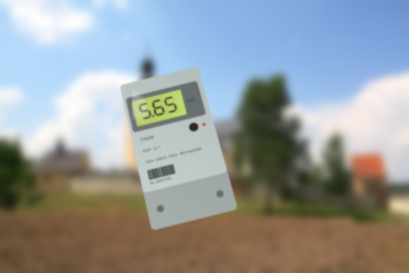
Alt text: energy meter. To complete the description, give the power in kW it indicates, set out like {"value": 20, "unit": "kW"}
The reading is {"value": 5.65, "unit": "kW"}
